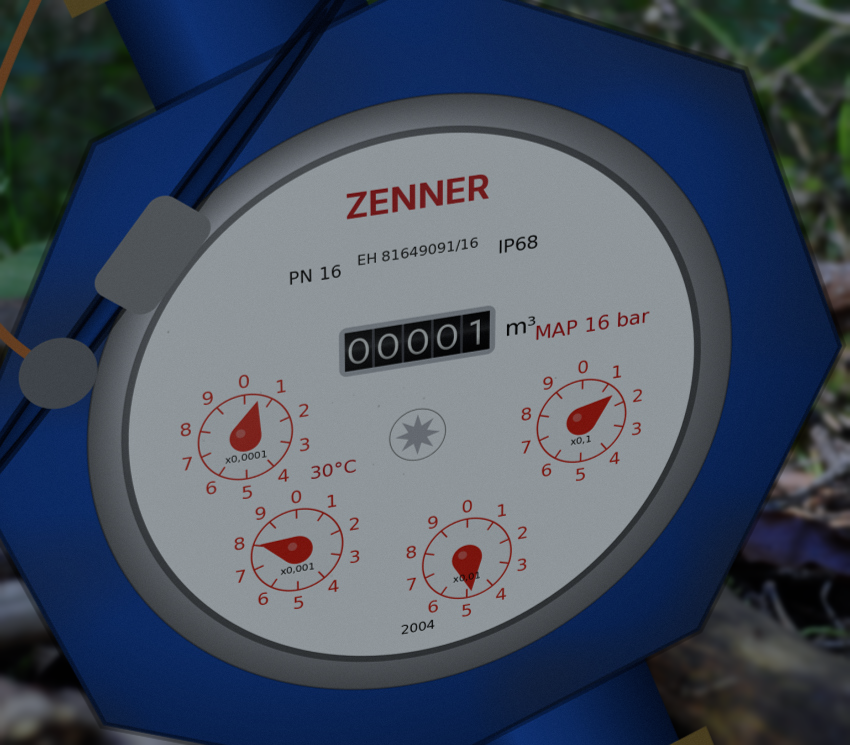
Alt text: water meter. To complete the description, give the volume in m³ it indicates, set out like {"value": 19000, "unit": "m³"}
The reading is {"value": 1.1480, "unit": "m³"}
